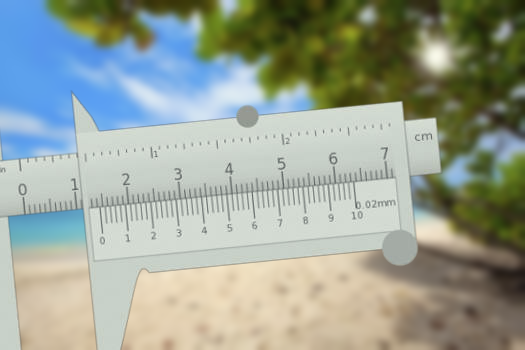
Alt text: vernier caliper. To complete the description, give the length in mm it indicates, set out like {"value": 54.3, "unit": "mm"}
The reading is {"value": 14.5, "unit": "mm"}
